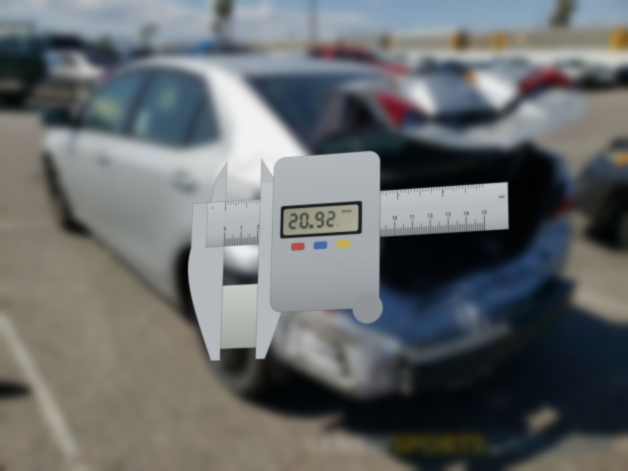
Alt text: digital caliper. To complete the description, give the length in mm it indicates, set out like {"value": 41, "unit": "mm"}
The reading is {"value": 20.92, "unit": "mm"}
